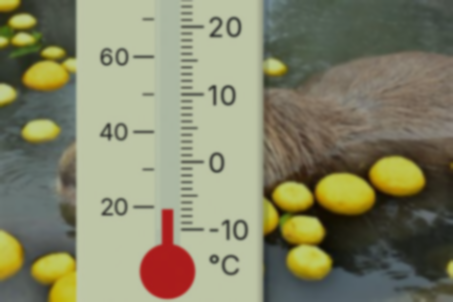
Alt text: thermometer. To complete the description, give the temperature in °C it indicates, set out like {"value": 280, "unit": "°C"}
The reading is {"value": -7, "unit": "°C"}
